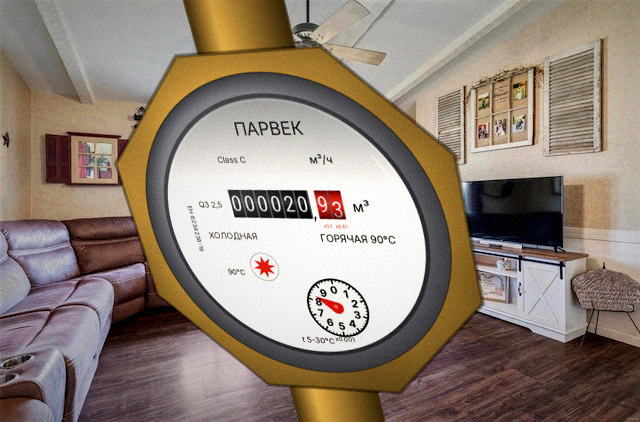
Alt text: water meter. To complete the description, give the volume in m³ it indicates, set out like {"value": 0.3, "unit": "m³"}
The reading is {"value": 20.928, "unit": "m³"}
